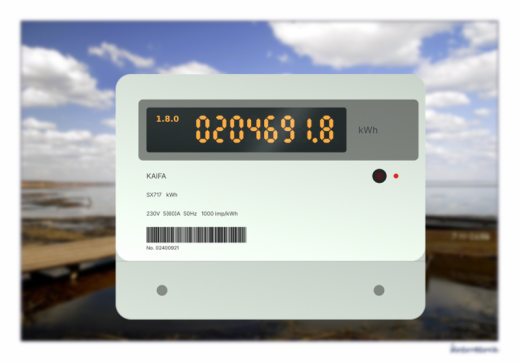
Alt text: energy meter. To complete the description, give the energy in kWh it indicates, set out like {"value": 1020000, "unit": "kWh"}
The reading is {"value": 204691.8, "unit": "kWh"}
